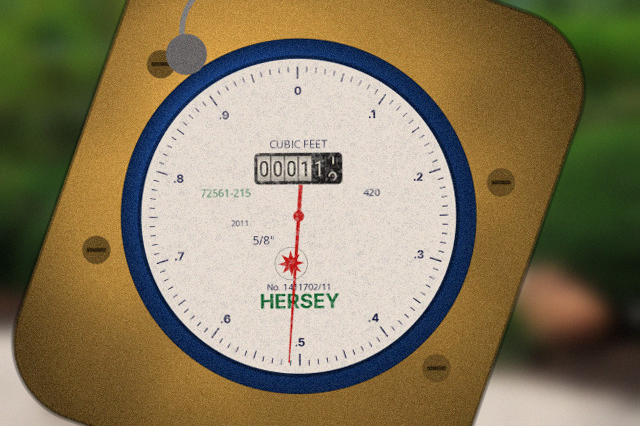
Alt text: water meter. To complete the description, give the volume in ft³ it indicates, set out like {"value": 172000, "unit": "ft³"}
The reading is {"value": 111.51, "unit": "ft³"}
